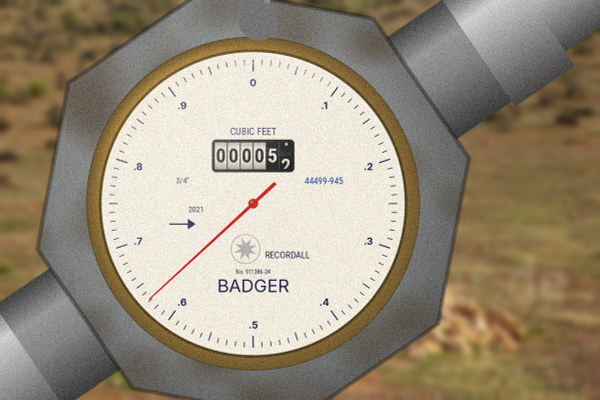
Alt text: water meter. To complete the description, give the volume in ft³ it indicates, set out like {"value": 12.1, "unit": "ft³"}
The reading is {"value": 51.63, "unit": "ft³"}
